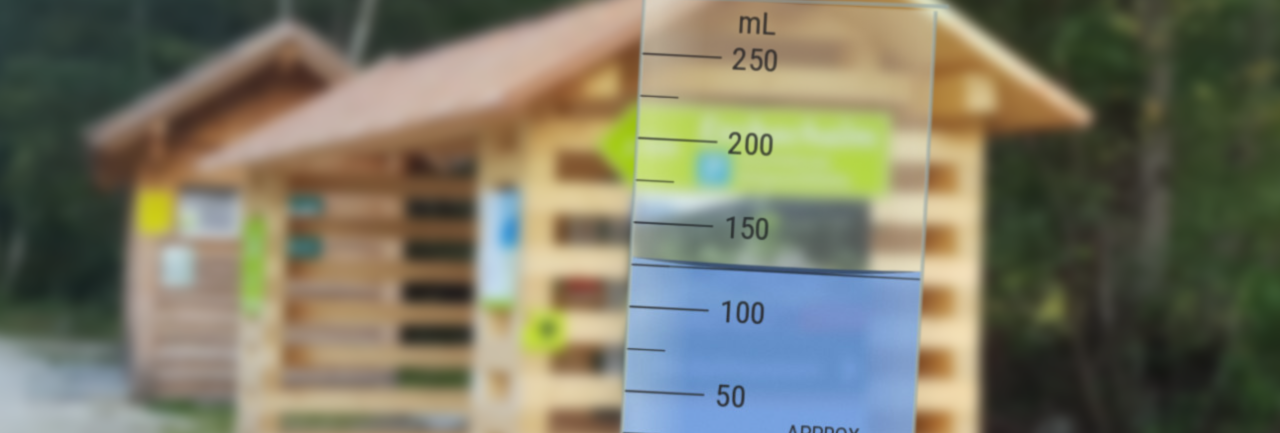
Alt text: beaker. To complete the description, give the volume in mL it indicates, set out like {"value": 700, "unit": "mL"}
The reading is {"value": 125, "unit": "mL"}
